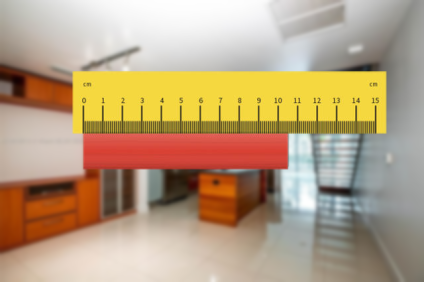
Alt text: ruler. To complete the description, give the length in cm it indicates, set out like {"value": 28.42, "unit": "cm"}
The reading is {"value": 10.5, "unit": "cm"}
